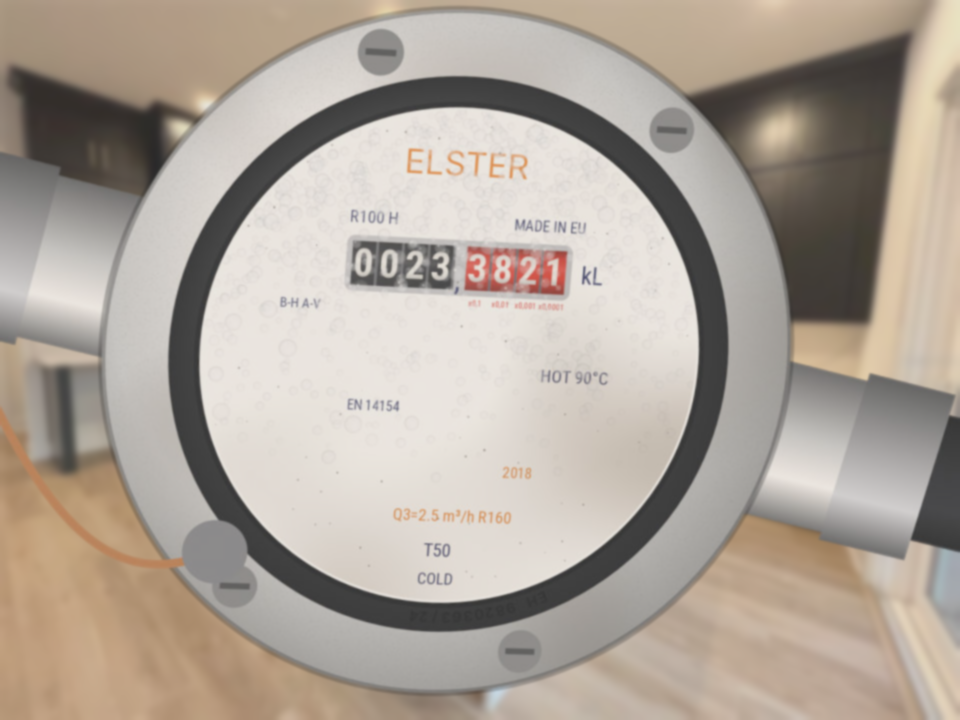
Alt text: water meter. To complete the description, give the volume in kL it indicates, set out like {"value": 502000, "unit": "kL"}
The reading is {"value": 23.3821, "unit": "kL"}
